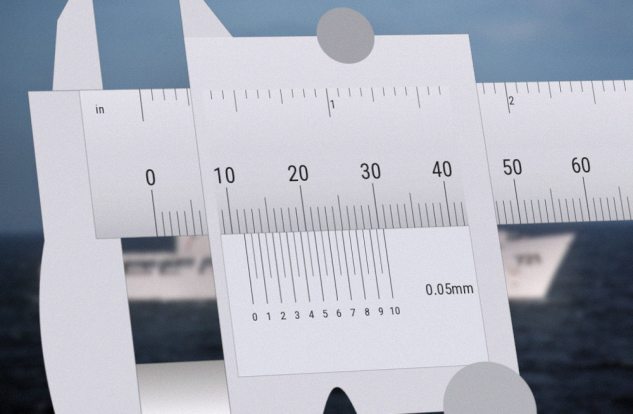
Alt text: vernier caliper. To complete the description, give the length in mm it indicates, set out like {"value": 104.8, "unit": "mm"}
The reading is {"value": 11.6, "unit": "mm"}
